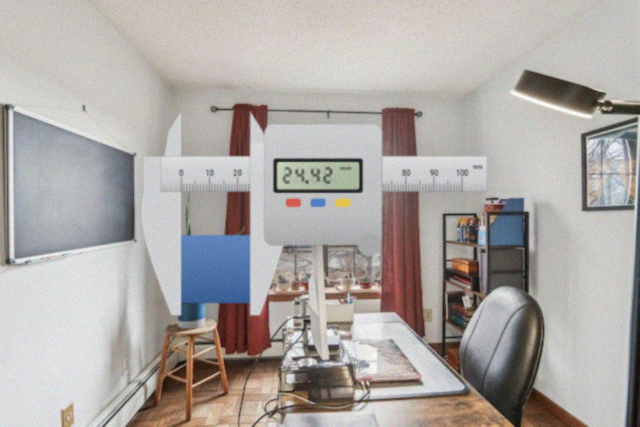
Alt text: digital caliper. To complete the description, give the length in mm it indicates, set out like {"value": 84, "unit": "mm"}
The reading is {"value": 24.42, "unit": "mm"}
